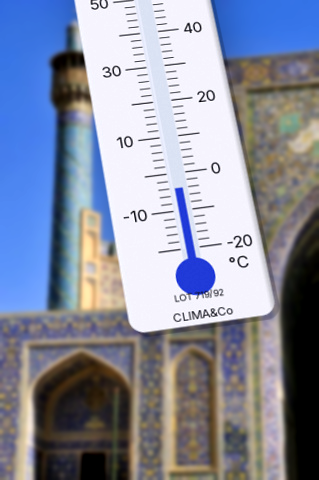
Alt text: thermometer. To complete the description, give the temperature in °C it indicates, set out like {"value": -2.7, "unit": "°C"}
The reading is {"value": -4, "unit": "°C"}
